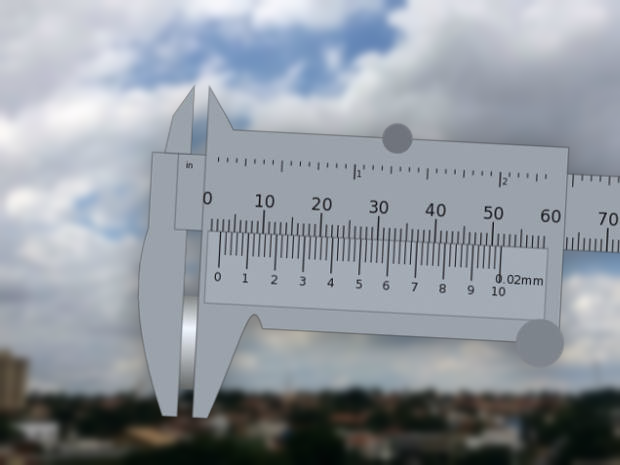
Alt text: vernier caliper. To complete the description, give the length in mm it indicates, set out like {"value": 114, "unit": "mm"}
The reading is {"value": 2.6, "unit": "mm"}
